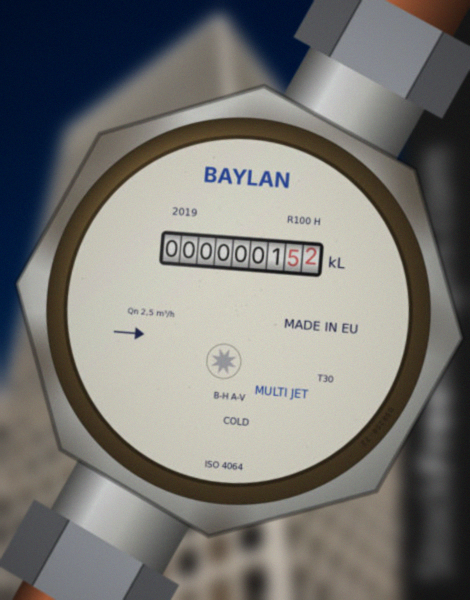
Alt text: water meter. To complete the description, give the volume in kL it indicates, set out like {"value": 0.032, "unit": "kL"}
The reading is {"value": 1.52, "unit": "kL"}
